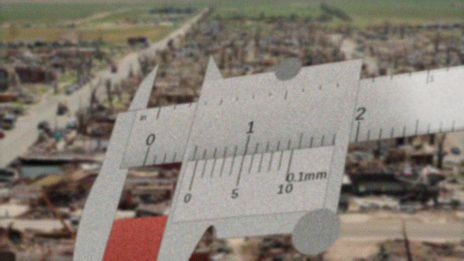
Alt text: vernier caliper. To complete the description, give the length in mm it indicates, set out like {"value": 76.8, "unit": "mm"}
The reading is {"value": 5.4, "unit": "mm"}
